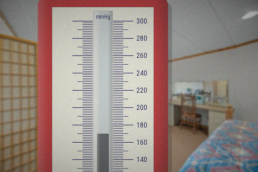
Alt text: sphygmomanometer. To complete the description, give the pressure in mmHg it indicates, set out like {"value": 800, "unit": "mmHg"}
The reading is {"value": 170, "unit": "mmHg"}
